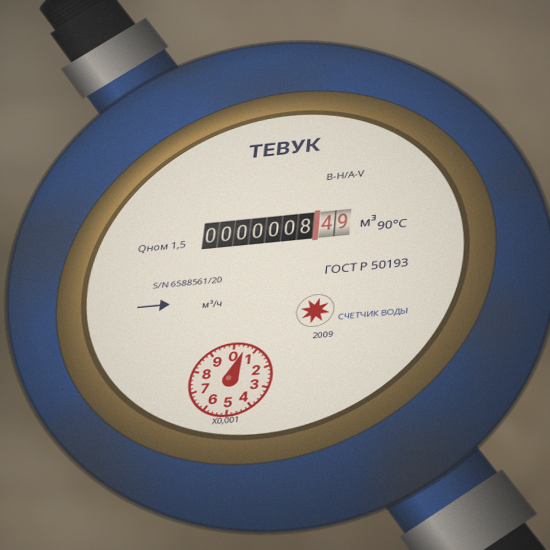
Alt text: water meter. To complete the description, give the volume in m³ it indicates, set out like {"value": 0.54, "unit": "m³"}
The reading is {"value": 8.490, "unit": "m³"}
